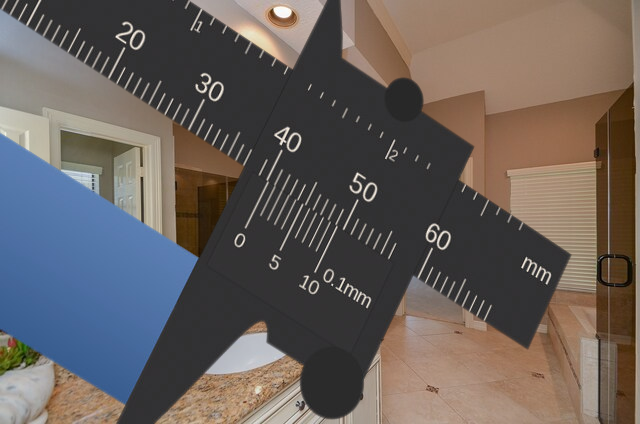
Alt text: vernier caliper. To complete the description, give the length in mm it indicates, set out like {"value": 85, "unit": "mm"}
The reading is {"value": 40.2, "unit": "mm"}
